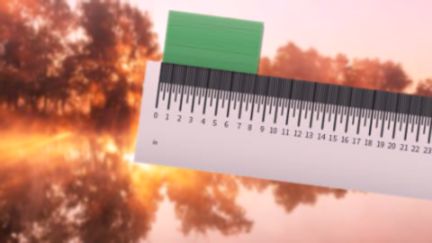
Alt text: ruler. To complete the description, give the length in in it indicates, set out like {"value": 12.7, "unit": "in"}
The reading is {"value": 8, "unit": "in"}
